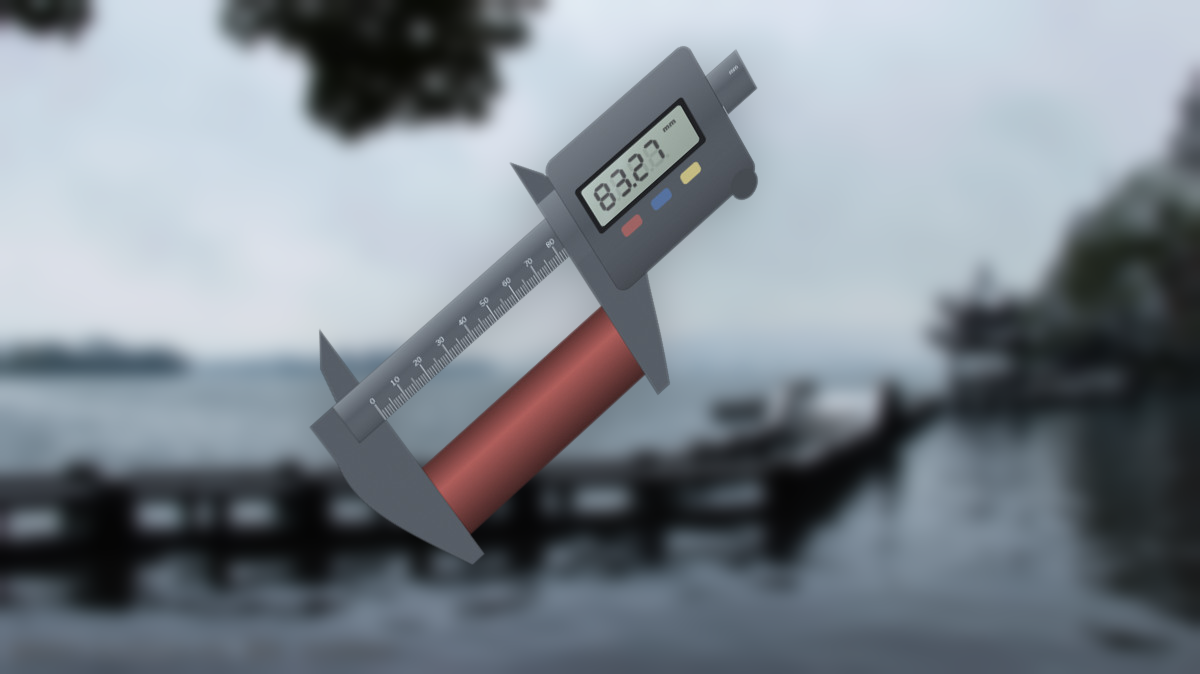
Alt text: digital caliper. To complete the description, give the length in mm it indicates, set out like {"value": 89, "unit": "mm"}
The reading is {"value": 83.27, "unit": "mm"}
